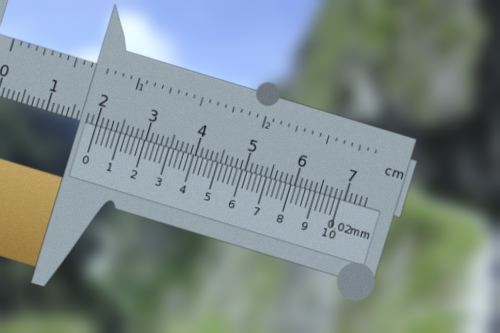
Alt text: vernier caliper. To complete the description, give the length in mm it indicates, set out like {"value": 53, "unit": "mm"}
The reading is {"value": 20.0, "unit": "mm"}
